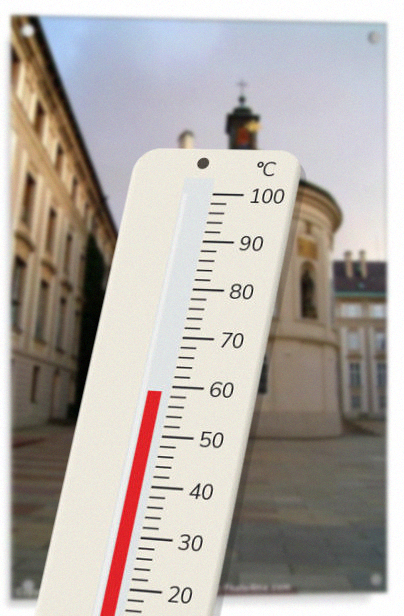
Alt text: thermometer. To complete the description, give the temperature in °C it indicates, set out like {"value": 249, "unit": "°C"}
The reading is {"value": 59, "unit": "°C"}
